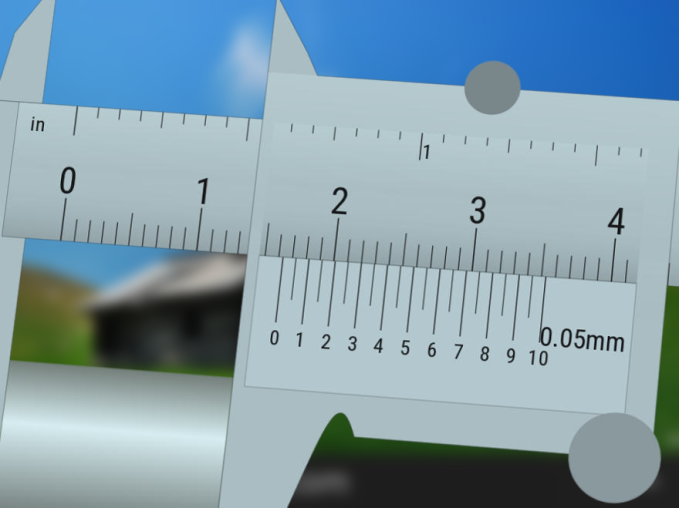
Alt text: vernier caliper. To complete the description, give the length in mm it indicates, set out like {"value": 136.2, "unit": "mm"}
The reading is {"value": 16.3, "unit": "mm"}
